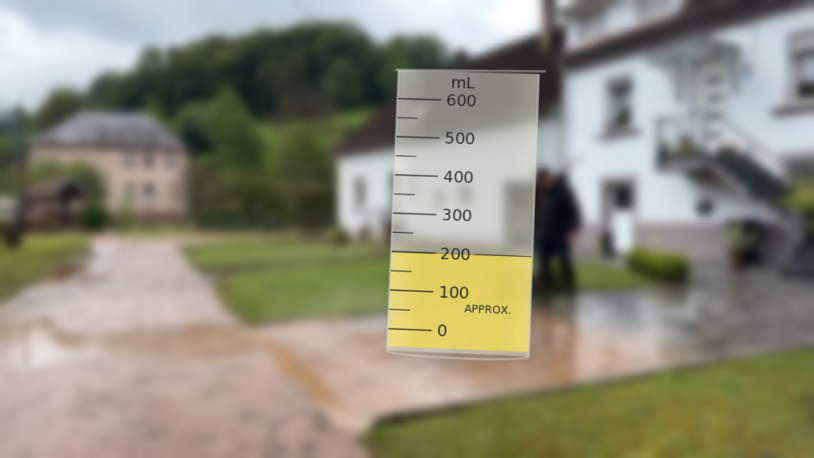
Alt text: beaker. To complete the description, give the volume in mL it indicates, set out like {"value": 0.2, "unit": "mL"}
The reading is {"value": 200, "unit": "mL"}
